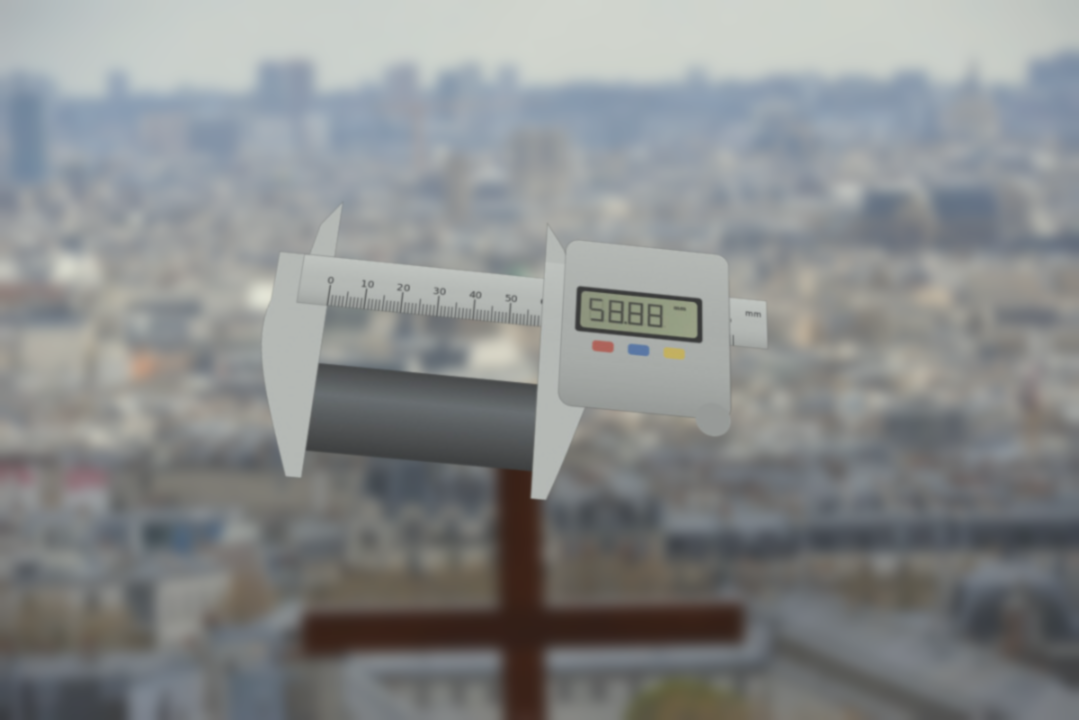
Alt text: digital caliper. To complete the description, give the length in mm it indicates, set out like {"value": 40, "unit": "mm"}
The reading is {"value": 58.88, "unit": "mm"}
